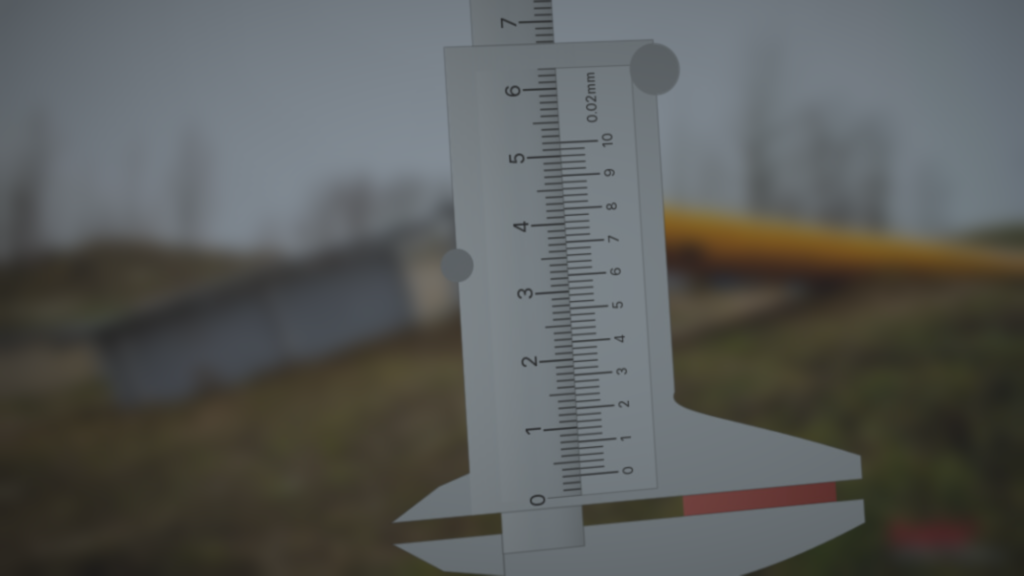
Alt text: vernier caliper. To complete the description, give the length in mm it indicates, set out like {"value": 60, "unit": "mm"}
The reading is {"value": 3.0, "unit": "mm"}
